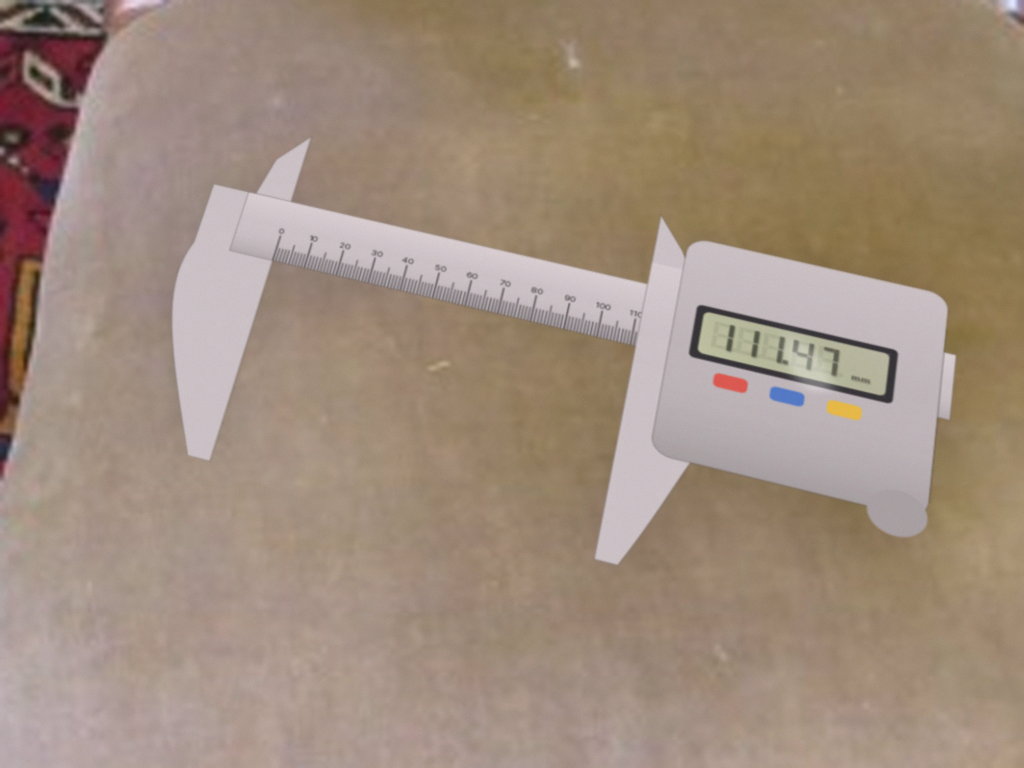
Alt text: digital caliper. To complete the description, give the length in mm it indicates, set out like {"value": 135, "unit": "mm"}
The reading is {"value": 111.47, "unit": "mm"}
